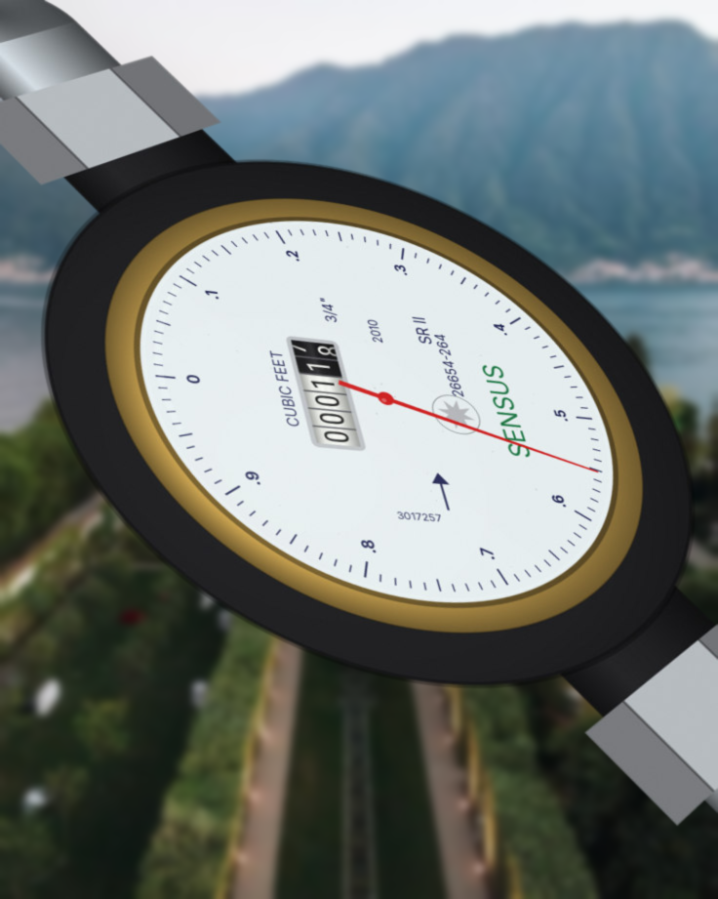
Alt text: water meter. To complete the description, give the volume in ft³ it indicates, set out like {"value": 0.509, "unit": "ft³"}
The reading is {"value": 117.55, "unit": "ft³"}
